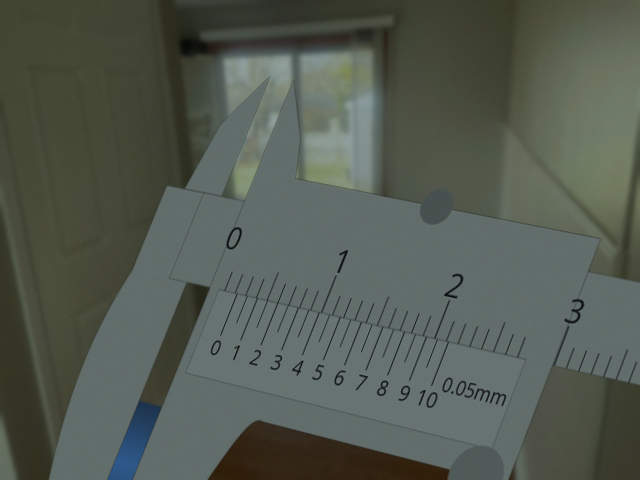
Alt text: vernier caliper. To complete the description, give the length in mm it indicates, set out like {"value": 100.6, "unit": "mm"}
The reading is {"value": 2.2, "unit": "mm"}
